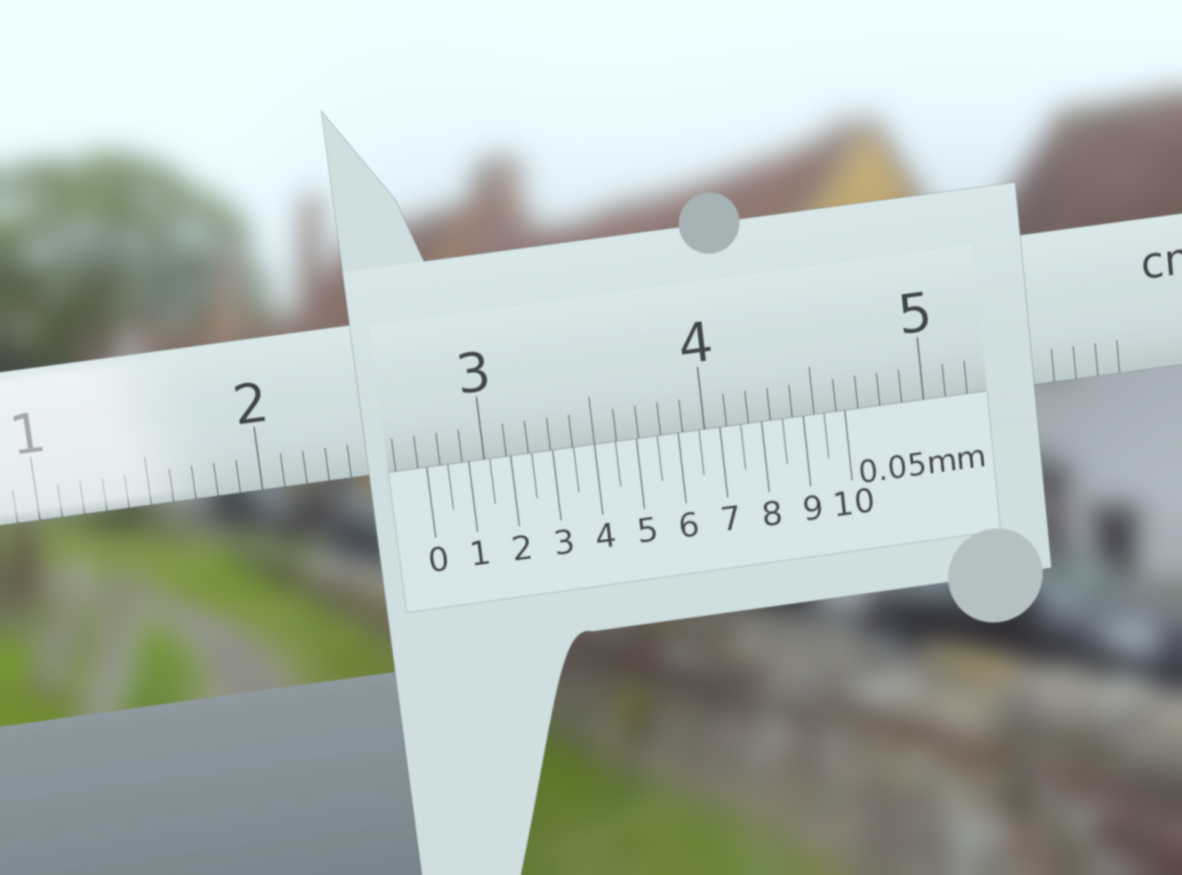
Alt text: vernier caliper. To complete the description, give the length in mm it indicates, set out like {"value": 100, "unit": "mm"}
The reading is {"value": 27.4, "unit": "mm"}
